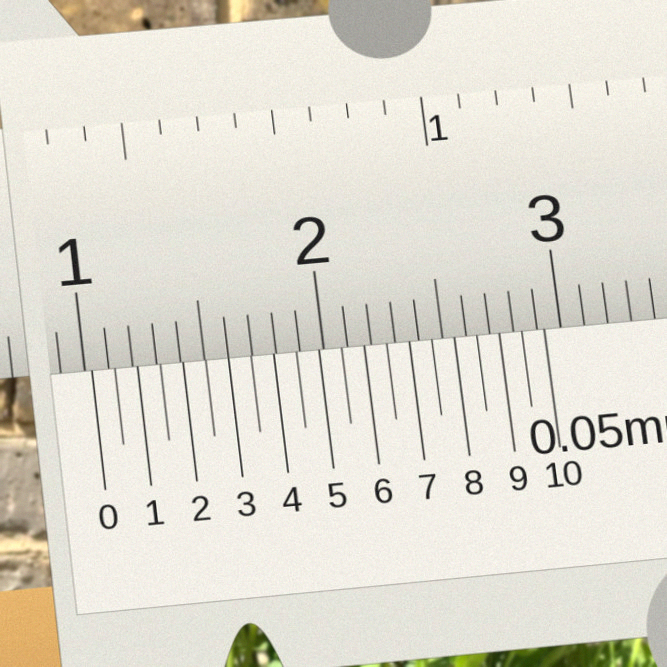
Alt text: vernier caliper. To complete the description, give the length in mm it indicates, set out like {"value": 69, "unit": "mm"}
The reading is {"value": 10.3, "unit": "mm"}
